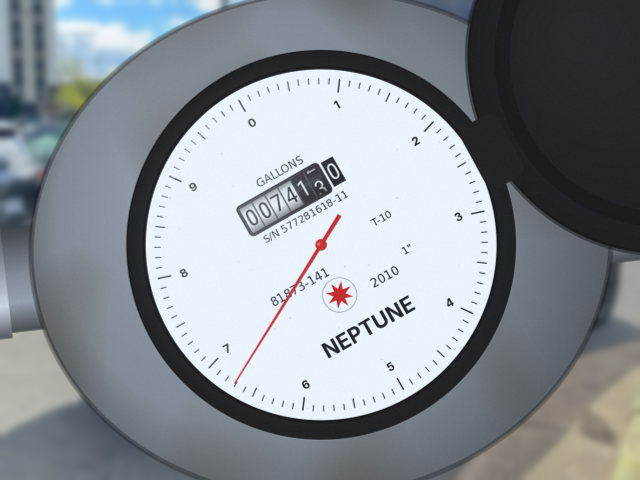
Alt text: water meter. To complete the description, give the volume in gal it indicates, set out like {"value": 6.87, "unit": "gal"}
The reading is {"value": 74126.7, "unit": "gal"}
